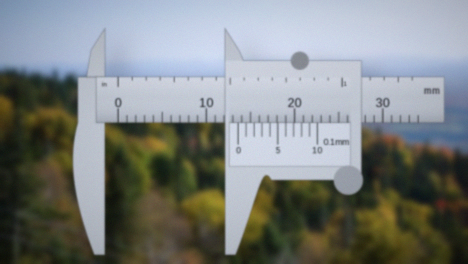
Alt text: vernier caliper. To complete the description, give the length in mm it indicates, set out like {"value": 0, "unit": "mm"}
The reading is {"value": 13.6, "unit": "mm"}
